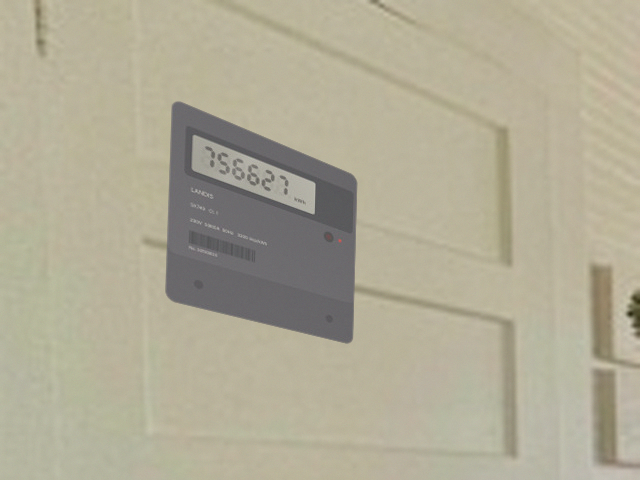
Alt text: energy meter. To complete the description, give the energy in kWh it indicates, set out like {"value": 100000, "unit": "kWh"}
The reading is {"value": 756627, "unit": "kWh"}
